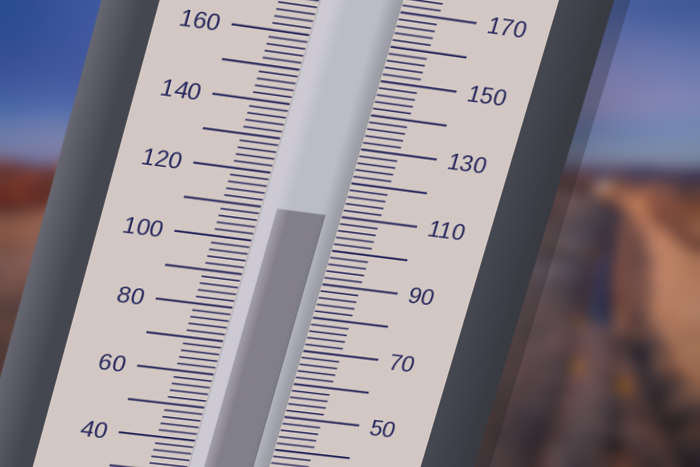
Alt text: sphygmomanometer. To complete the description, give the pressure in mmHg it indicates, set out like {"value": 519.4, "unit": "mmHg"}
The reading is {"value": 110, "unit": "mmHg"}
